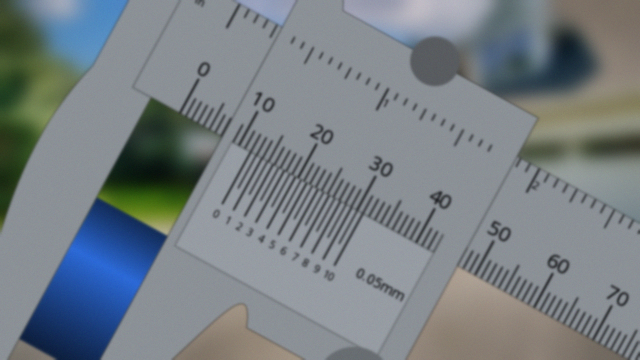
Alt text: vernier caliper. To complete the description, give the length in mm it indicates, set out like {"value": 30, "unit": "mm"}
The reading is {"value": 12.0, "unit": "mm"}
